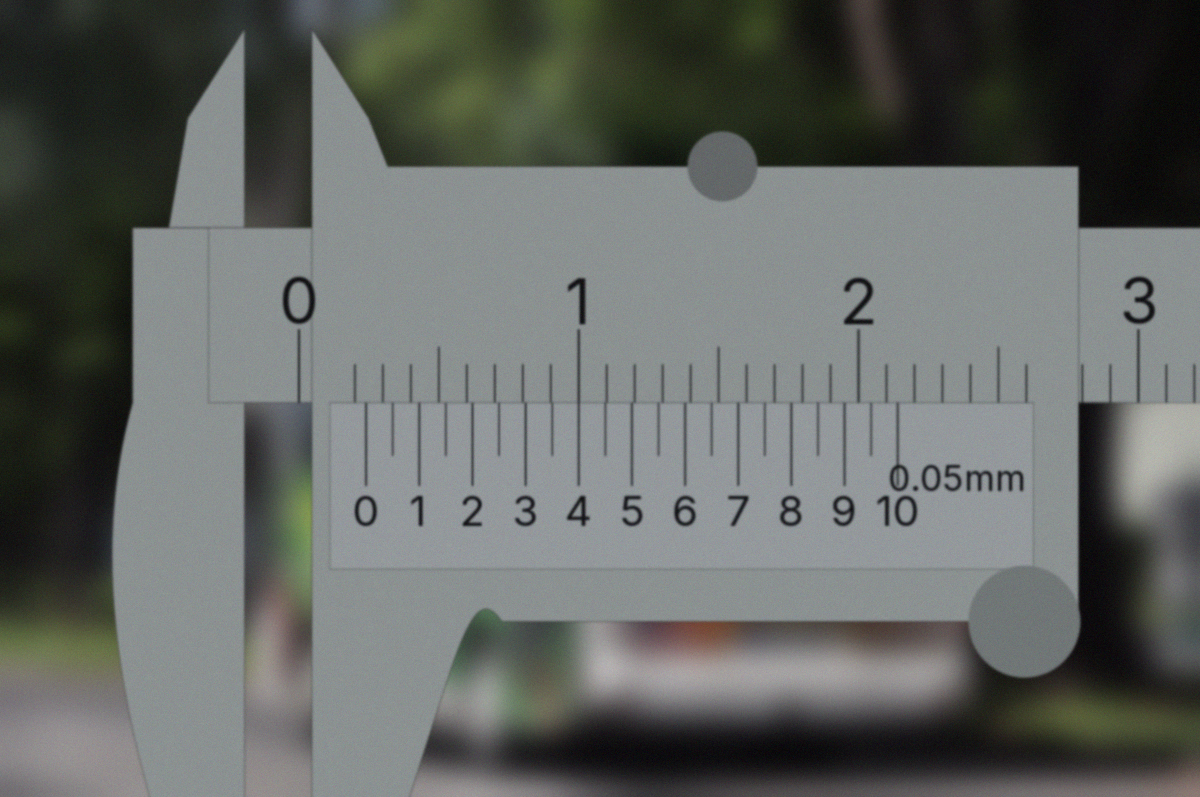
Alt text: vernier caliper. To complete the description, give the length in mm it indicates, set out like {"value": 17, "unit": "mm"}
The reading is {"value": 2.4, "unit": "mm"}
